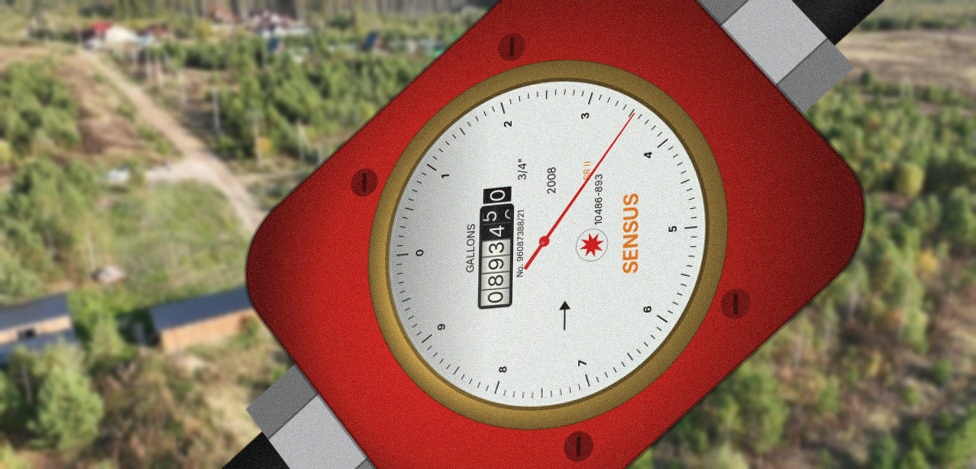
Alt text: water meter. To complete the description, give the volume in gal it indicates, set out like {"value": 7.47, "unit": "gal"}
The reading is {"value": 893453.5, "unit": "gal"}
